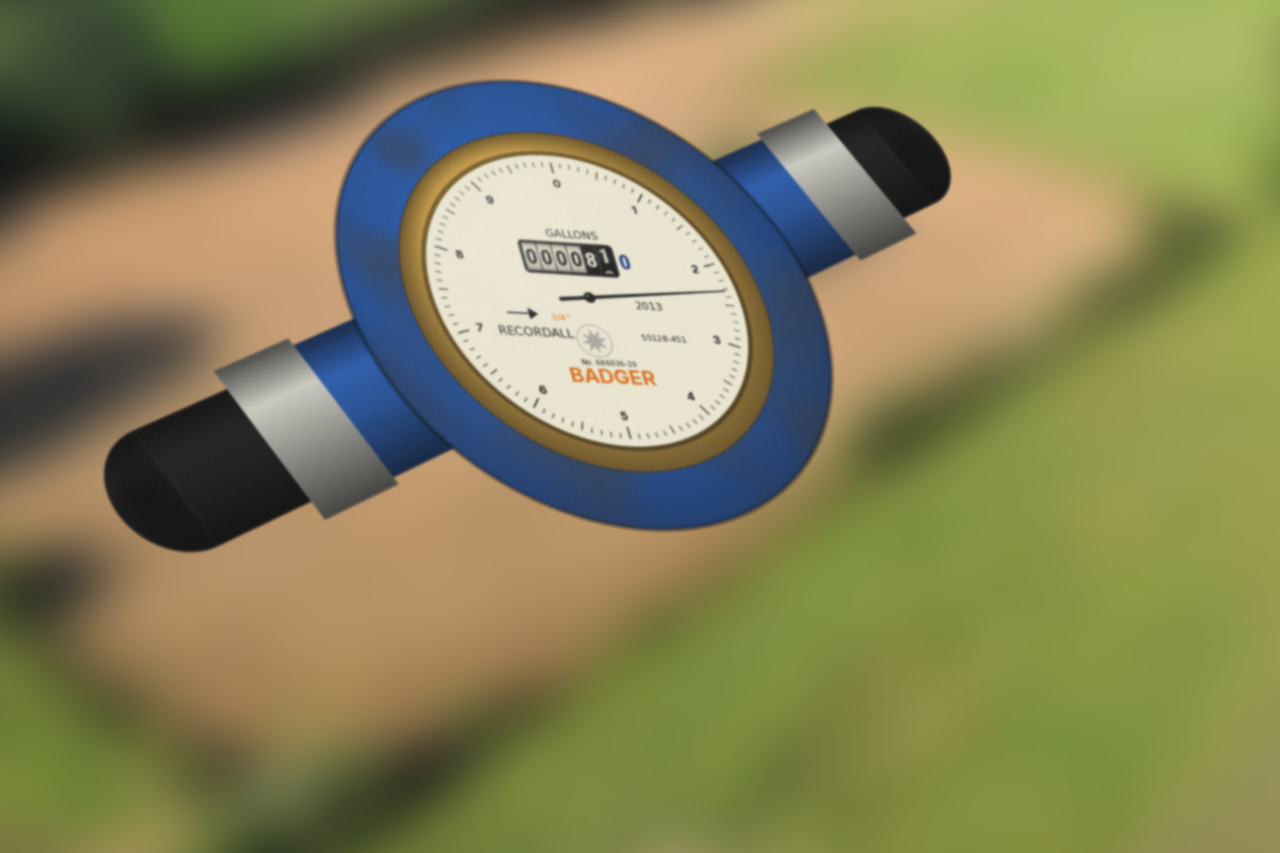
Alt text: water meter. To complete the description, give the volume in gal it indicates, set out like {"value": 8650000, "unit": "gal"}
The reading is {"value": 812.3, "unit": "gal"}
